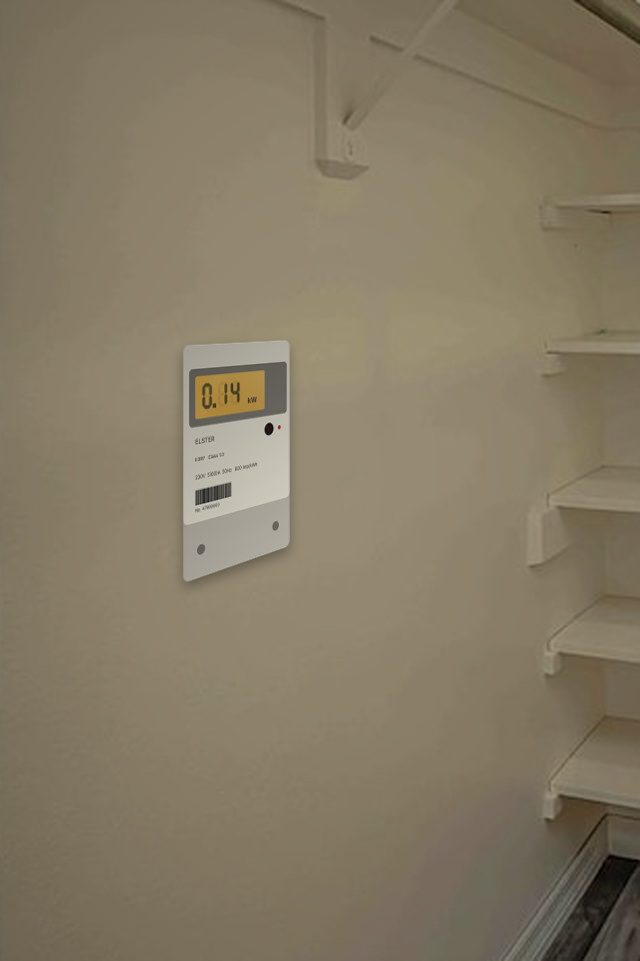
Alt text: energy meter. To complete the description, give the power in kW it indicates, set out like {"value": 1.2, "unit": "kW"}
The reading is {"value": 0.14, "unit": "kW"}
